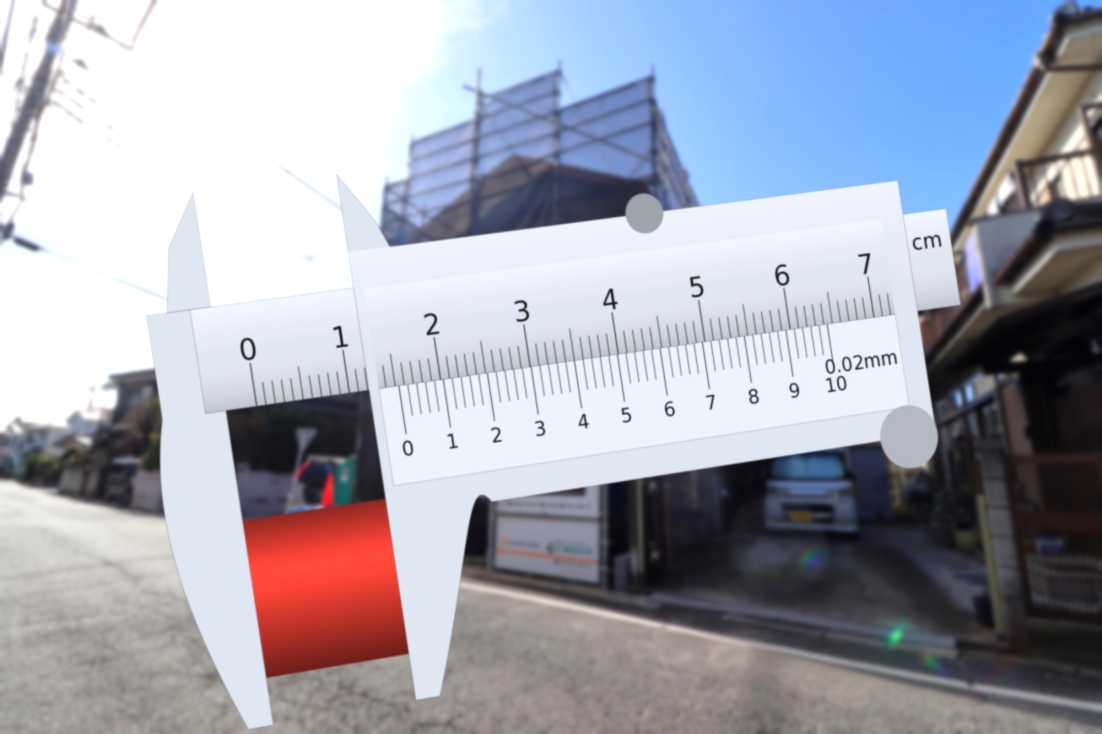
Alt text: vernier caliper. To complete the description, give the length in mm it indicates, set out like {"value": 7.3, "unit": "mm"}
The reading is {"value": 15.4, "unit": "mm"}
